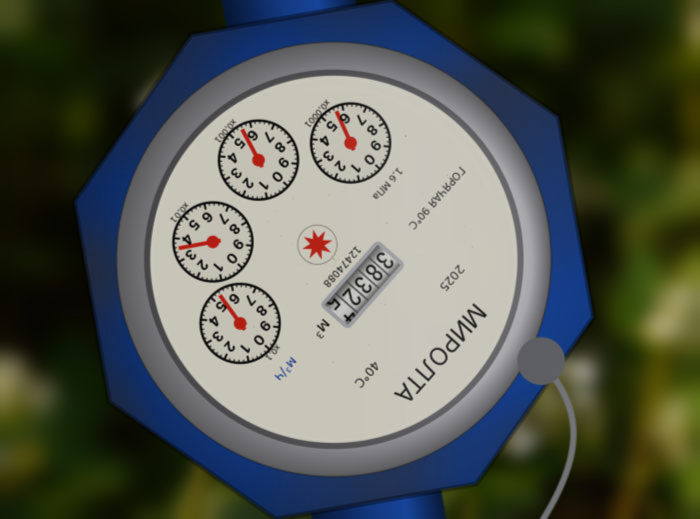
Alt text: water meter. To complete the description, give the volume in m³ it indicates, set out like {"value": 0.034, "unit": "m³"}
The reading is {"value": 38324.5355, "unit": "m³"}
